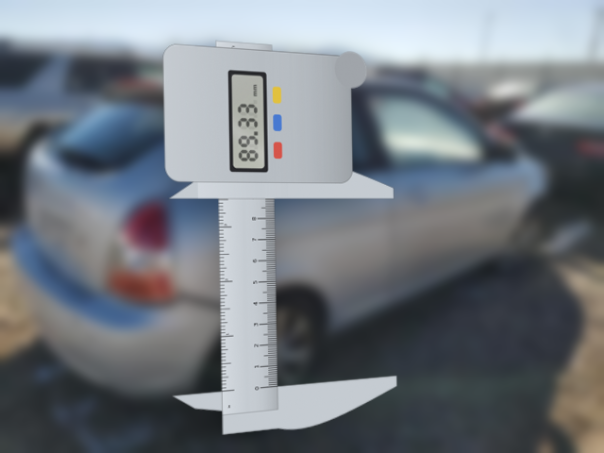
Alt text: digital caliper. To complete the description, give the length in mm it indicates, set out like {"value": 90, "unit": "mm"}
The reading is {"value": 89.33, "unit": "mm"}
